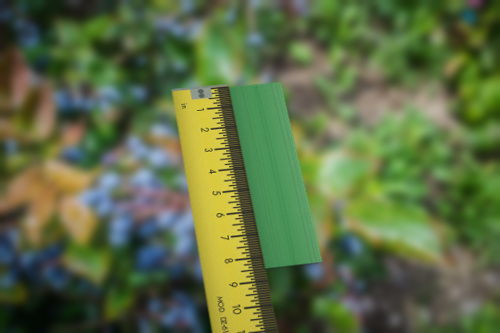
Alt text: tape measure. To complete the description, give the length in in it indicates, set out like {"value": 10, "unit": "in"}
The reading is {"value": 8.5, "unit": "in"}
